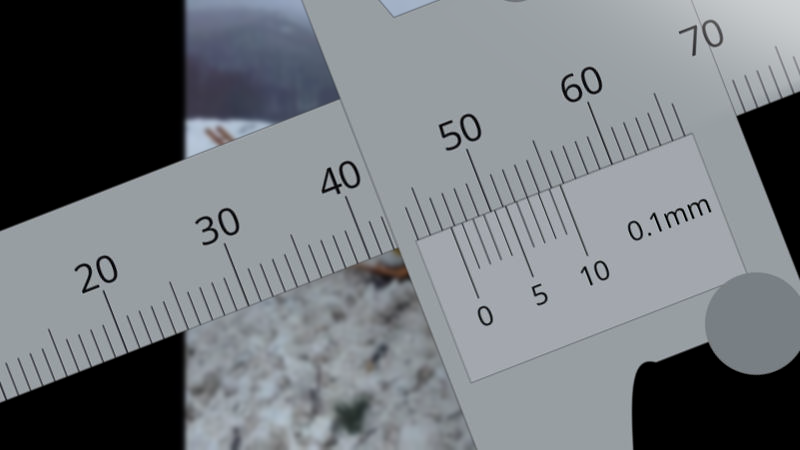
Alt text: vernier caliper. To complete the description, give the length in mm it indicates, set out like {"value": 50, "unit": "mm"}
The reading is {"value": 46.7, "unit": "mm"}
